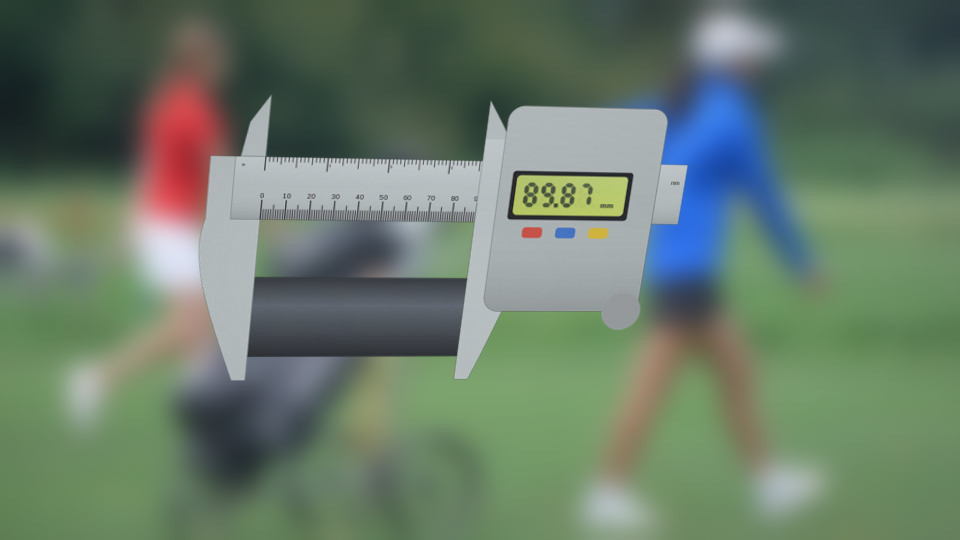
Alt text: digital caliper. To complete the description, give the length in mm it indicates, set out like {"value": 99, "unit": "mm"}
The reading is {"value": 89.87, "unit": "mm"}
